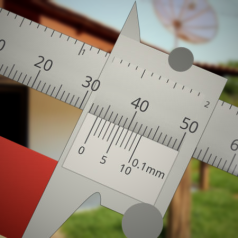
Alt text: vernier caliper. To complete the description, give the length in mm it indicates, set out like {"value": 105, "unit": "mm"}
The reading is {"value": 33.8, "unit": "mm"}
